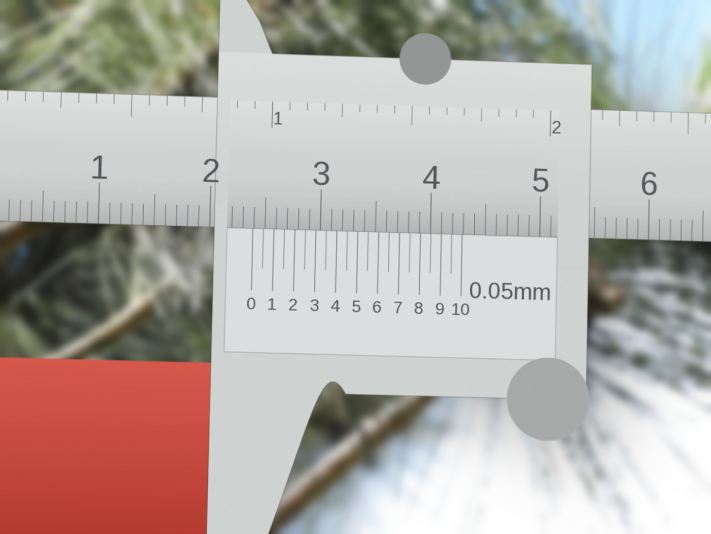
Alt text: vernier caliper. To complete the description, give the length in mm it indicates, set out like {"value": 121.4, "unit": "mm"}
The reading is {"value": 23.9, "unit": "mm"}
